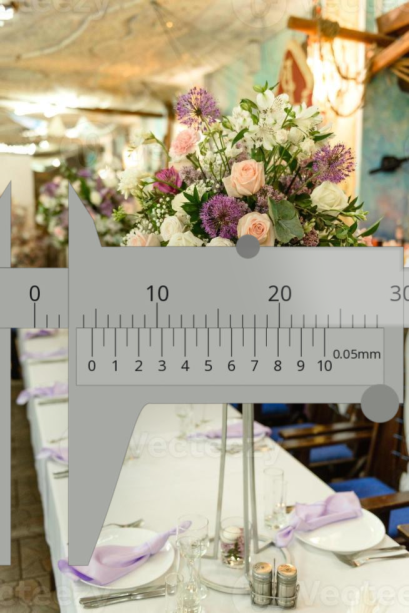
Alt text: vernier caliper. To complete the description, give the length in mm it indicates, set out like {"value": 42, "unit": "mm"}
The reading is {"value": 4.7, "unit": "mm"}
